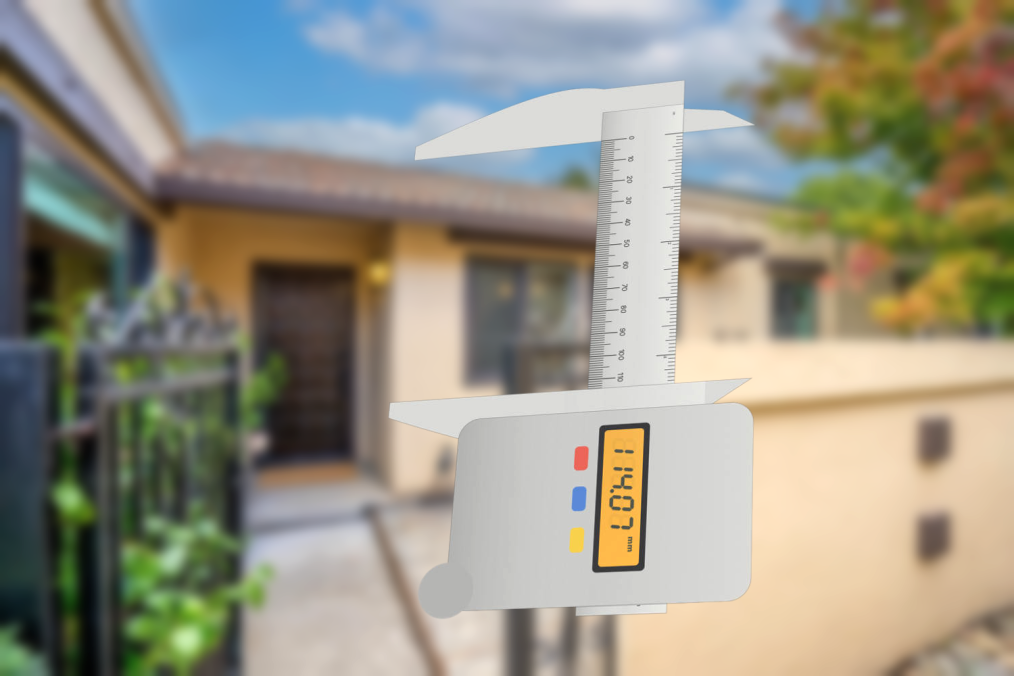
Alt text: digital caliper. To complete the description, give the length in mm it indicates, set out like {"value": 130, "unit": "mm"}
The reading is {"value": 114.07, "unit": "mm"}
